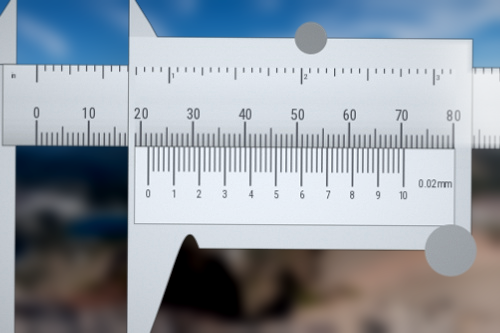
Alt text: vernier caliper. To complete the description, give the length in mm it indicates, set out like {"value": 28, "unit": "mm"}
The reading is {"value": 21.5, "unit": "mm"}
